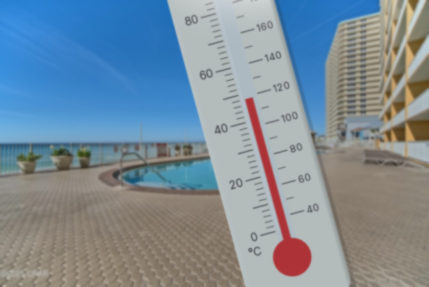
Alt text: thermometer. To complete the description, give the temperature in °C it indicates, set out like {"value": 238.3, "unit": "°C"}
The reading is {"value": 48, "unit": "°C"}
